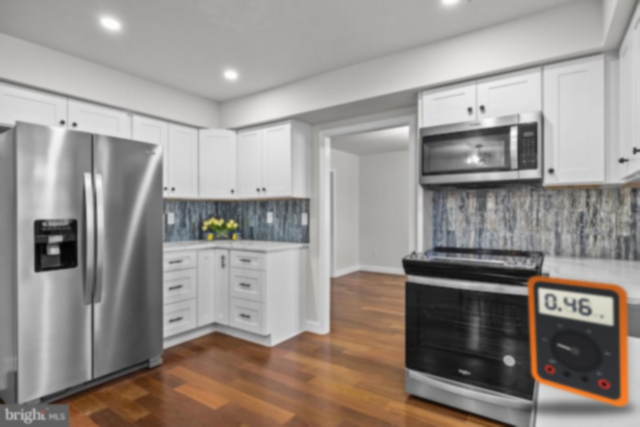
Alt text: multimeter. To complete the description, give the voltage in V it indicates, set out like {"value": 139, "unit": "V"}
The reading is {"value": 0.46, "unit": "V"}
